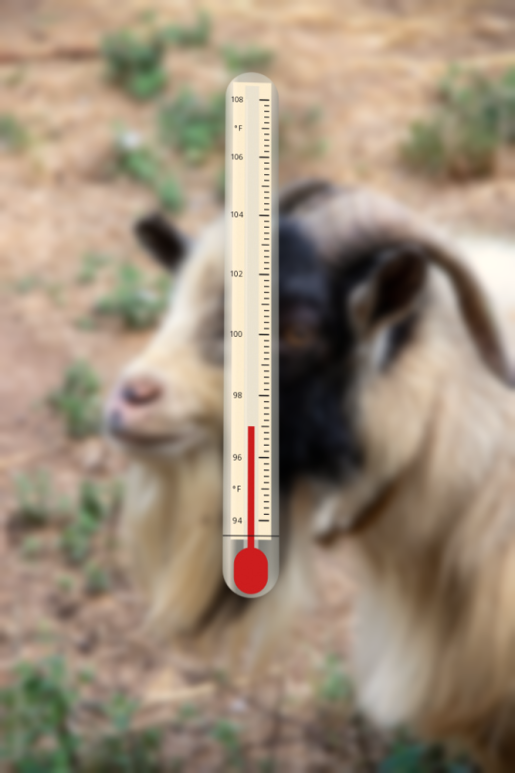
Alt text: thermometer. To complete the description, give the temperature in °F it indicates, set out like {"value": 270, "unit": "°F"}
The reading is {"value": 97, "unit": "°F"}
